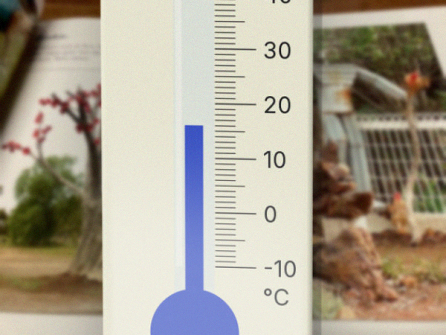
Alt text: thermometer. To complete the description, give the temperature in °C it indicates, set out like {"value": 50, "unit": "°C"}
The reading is {"value": 16, "unit": "°C"}
